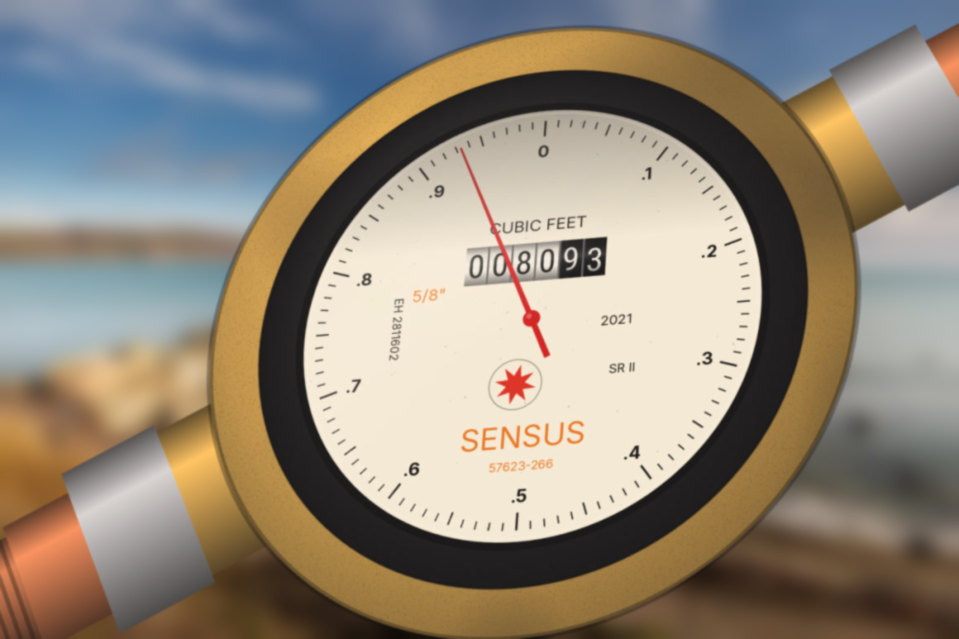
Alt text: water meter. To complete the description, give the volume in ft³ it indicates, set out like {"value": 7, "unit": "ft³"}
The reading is {"value": 8092.93, "unit": "ft³"}
